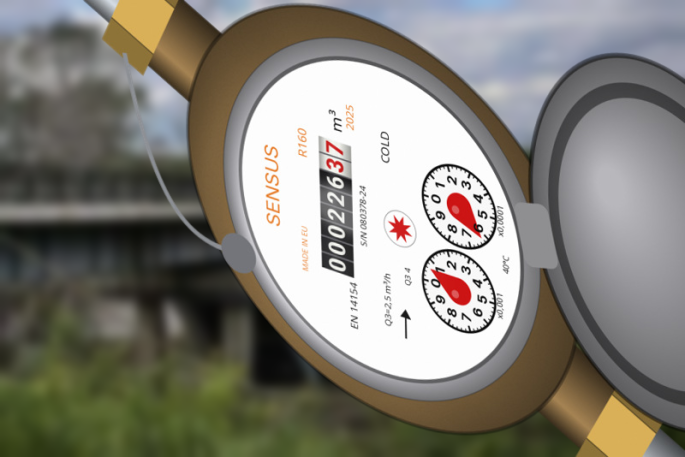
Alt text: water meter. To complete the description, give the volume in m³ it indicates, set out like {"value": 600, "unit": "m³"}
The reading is {"value": 226.3706, "unit": "m³"}
